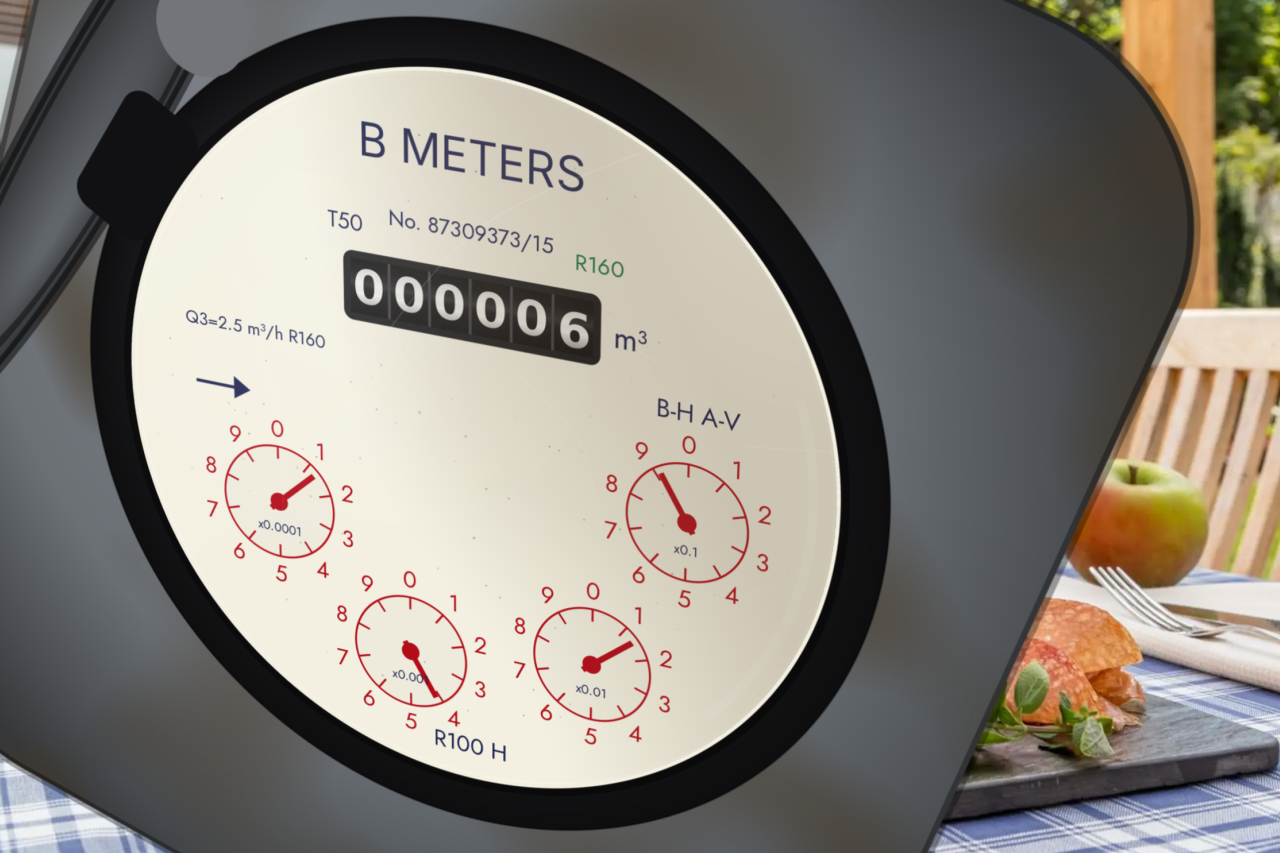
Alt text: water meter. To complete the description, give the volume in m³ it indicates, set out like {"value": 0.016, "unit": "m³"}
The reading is {"value": 5.9141, "unit": "m³"}
